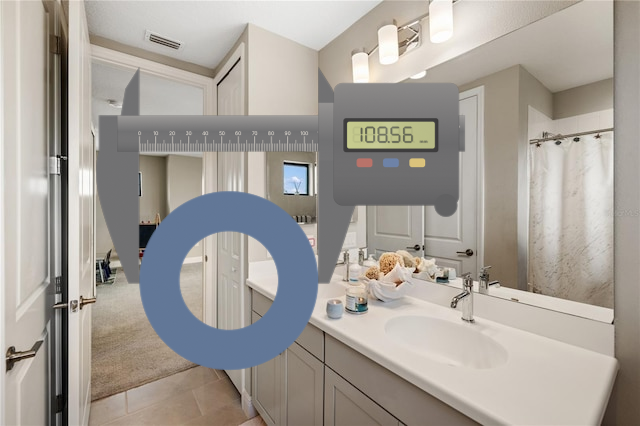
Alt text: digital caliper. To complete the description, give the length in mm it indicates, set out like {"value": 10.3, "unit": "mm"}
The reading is {"value": 108.56, "unit": "mm"}
